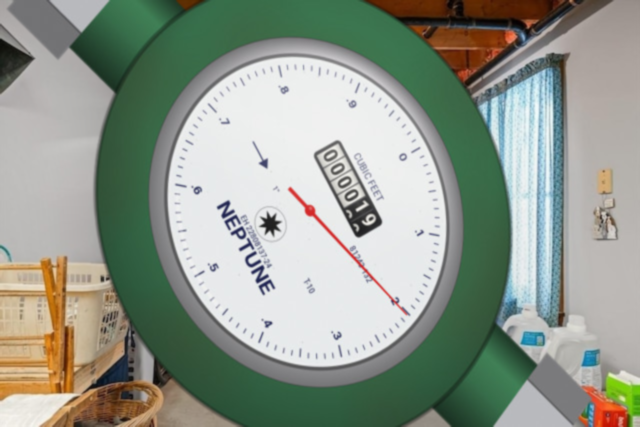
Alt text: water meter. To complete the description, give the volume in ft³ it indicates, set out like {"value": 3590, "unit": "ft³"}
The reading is {"value": 19.20, "unit": "ft³"}
